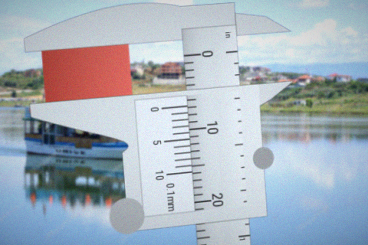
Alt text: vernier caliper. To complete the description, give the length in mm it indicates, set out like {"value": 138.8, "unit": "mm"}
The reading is {"value": 6.8, "unit": "mm"}
